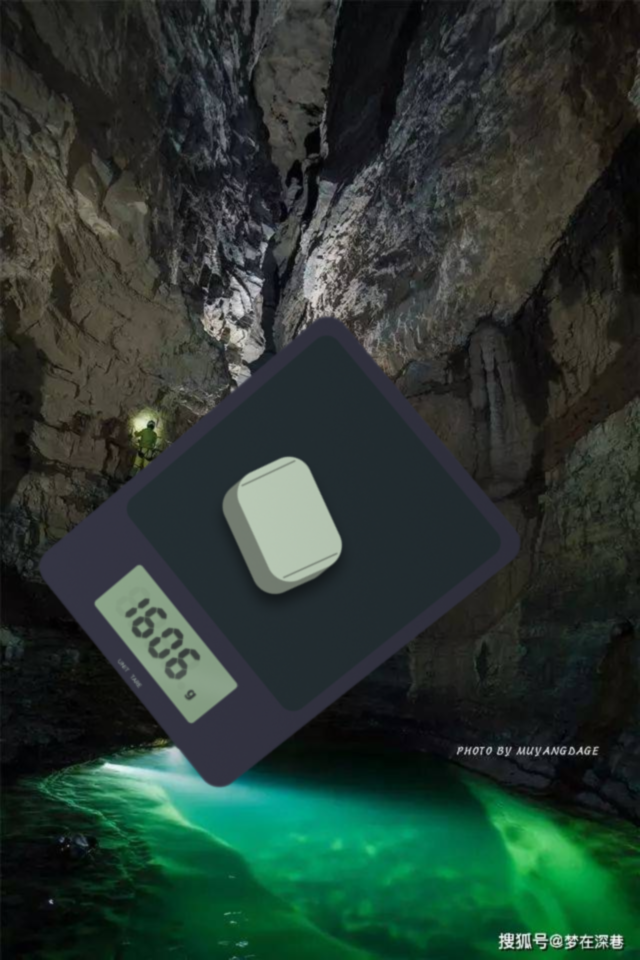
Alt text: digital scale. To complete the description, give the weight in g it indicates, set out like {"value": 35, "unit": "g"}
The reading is {"value": 1606, "unit": "g"}
